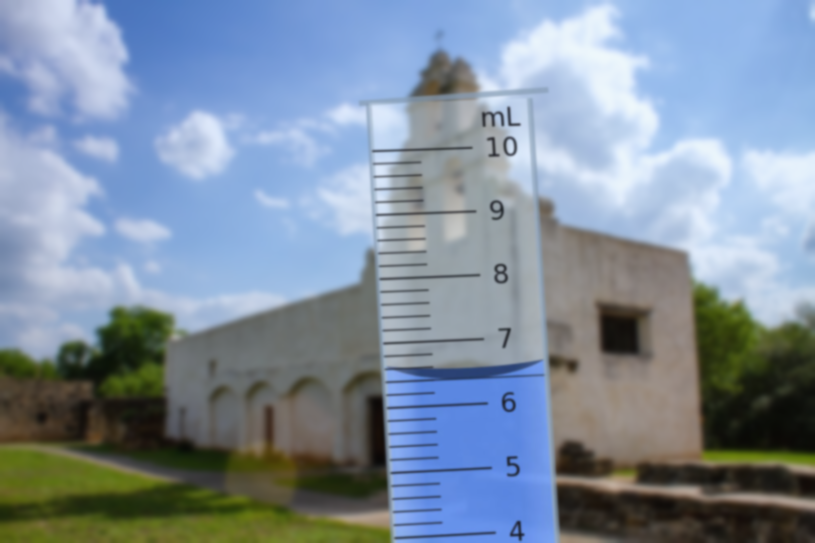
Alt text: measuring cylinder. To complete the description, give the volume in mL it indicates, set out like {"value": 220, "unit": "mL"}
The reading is {"value": 6.4, "unit": "mL"}
